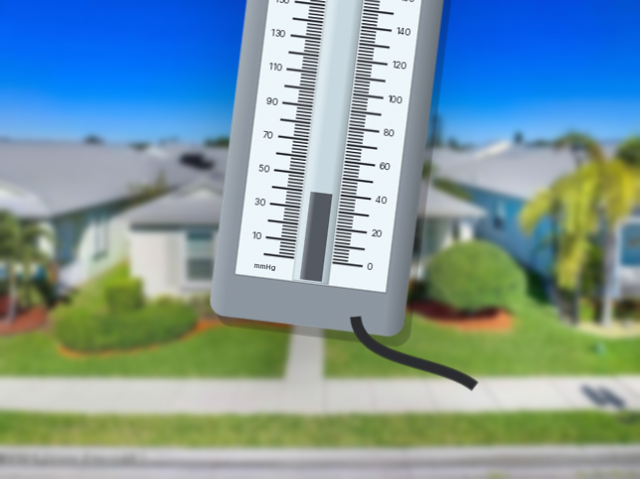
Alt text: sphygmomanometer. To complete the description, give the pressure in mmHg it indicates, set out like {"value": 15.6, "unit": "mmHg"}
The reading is {"value": 40, "unit": "mmHg"}
